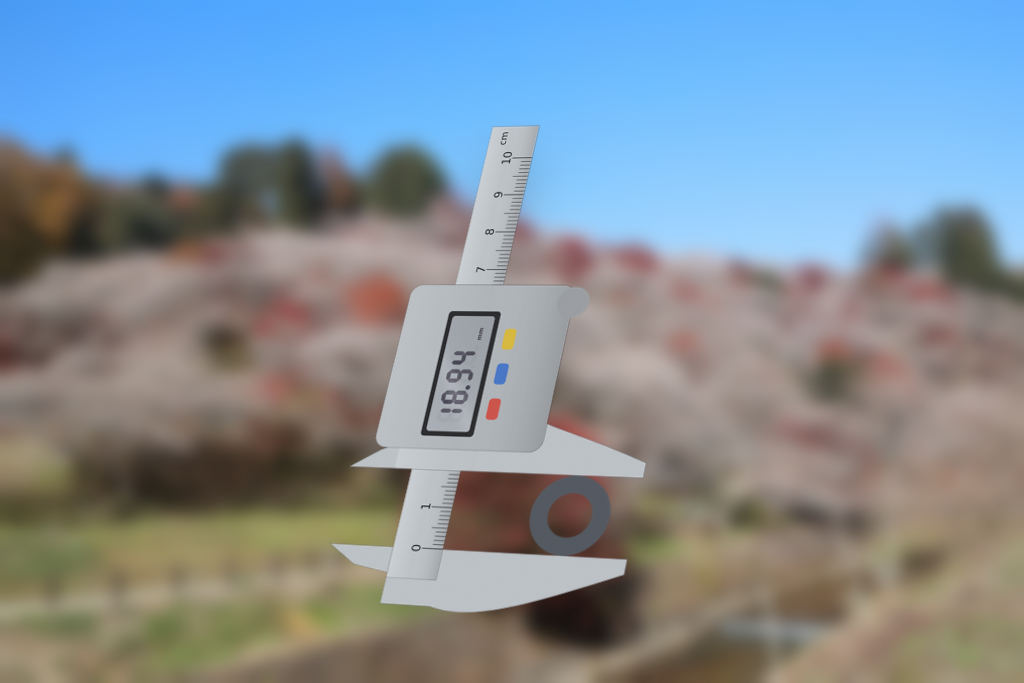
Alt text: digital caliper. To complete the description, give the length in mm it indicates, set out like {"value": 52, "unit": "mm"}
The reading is {"value": 18.94, "unit": "mm"}
